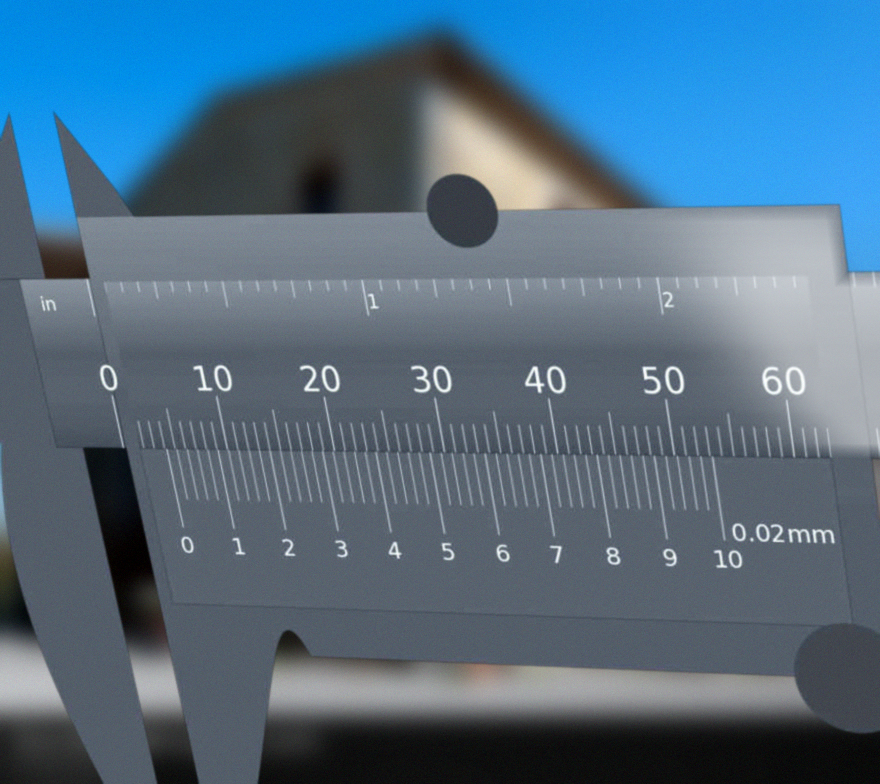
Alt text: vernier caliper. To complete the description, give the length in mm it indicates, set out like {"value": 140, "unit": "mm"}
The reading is {"value": 4.2, "unit": "mm"}
